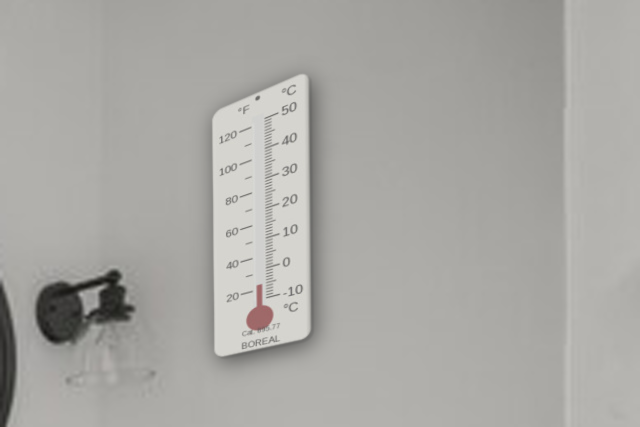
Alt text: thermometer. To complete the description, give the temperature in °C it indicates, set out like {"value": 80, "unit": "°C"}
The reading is {"value": -5, "unit": "°C"}
